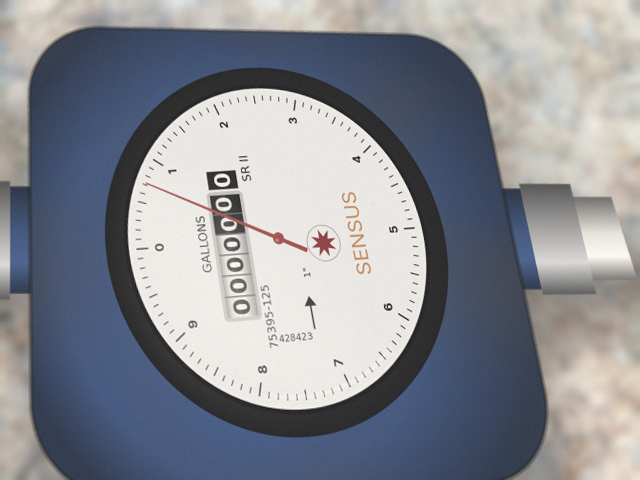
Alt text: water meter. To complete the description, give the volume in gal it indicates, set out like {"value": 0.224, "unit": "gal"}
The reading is {"value": 0.7, "unit": "gal"}
